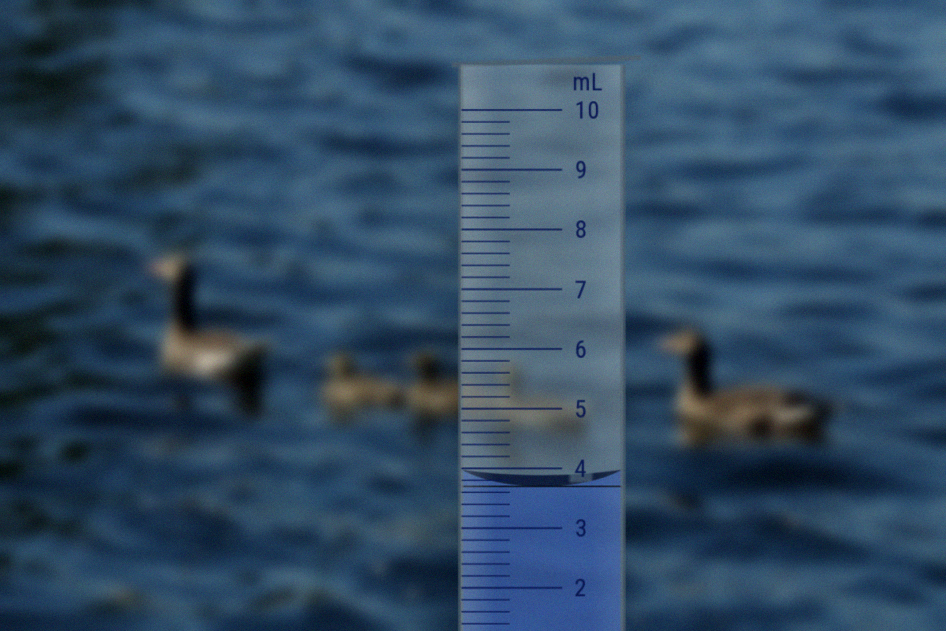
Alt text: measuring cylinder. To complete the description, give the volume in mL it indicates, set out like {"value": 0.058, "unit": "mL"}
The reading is {"value": 3.7, "unit": "mL"}
